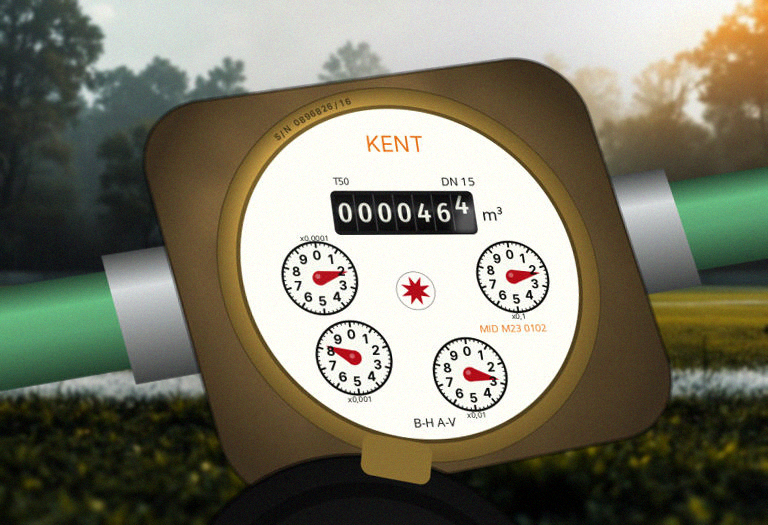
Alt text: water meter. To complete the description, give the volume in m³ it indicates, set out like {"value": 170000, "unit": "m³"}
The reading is {"value": 464.2282, "unit": "m³"}
